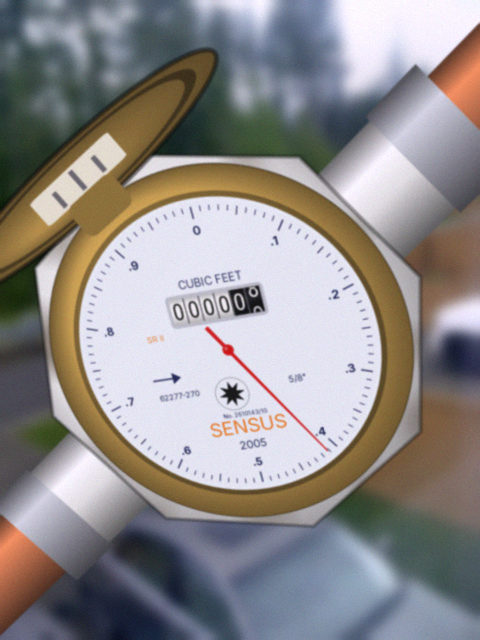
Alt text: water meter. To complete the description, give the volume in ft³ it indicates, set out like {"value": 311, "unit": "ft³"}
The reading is {"value": 8.41, "unit": "ft³"}
